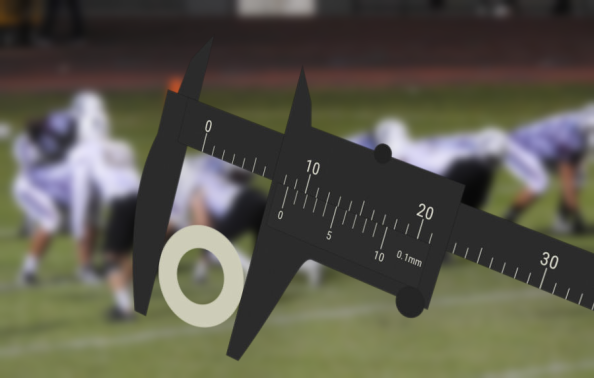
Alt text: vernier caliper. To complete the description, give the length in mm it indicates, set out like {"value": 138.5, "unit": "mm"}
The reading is {"value": 8.4, "unit": "mm"}
